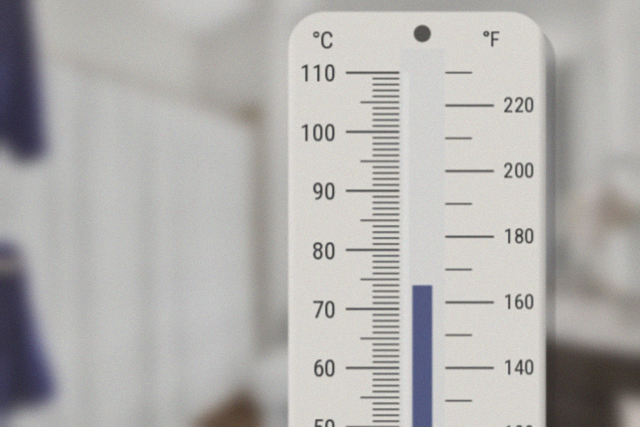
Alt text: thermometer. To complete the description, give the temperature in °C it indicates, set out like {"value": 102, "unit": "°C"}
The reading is {"value": 74, "unit": "°C"}
